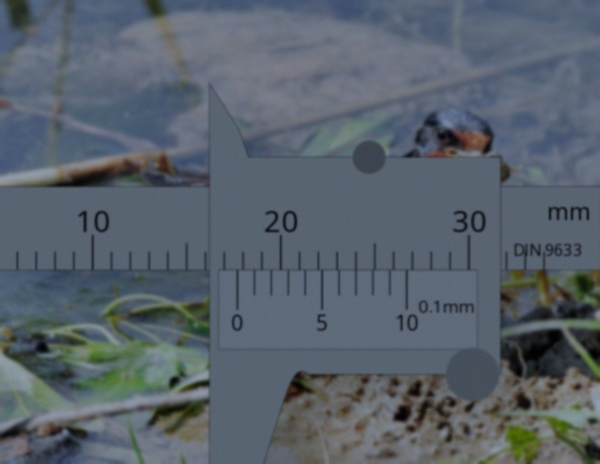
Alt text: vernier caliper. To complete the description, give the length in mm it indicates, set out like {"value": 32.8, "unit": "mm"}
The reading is {"value": 17.7, "unit": "mm"}
